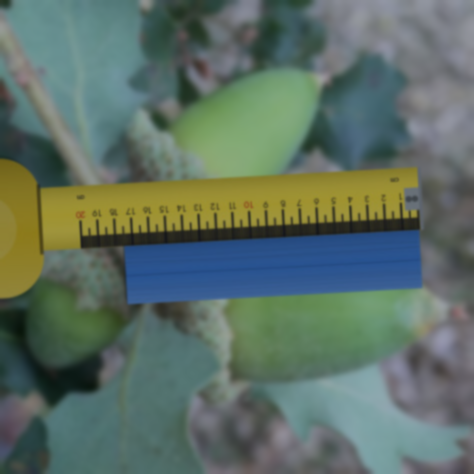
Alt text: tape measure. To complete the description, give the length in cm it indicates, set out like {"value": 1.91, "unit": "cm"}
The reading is {"value": 17.5, "unit": "cm"}
